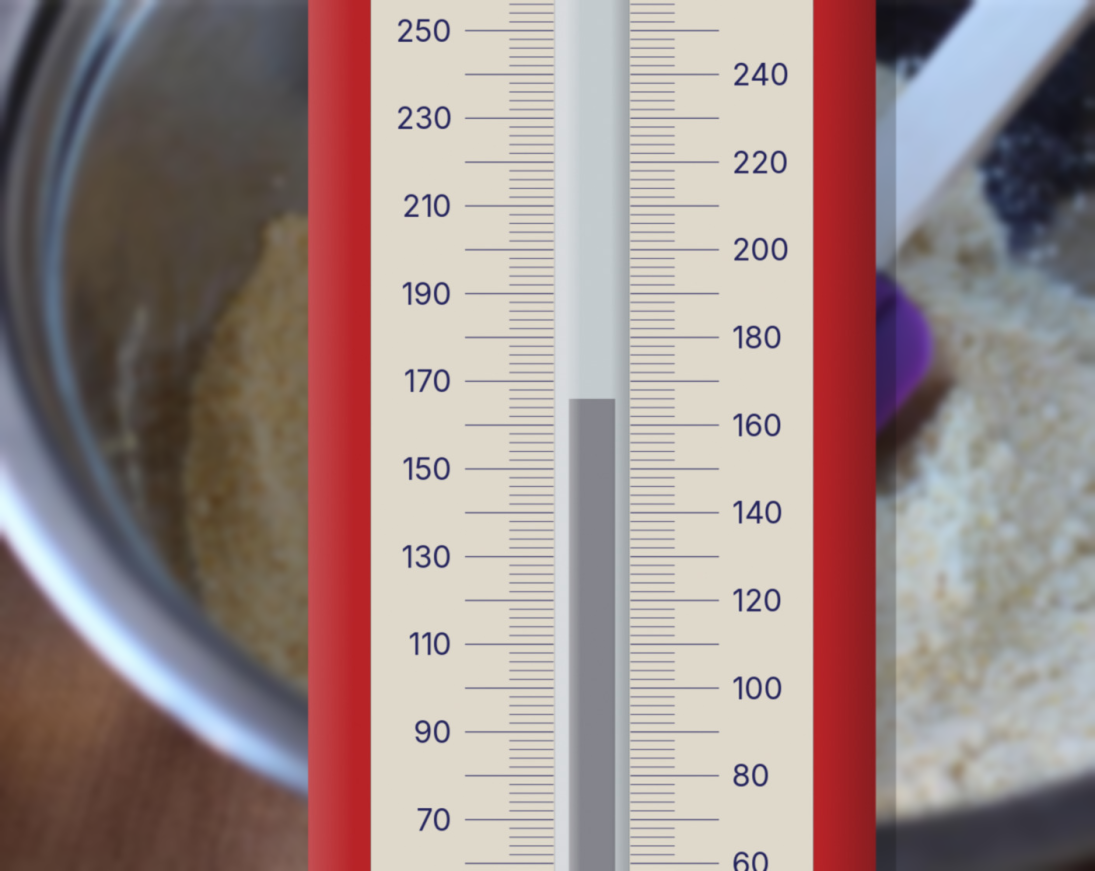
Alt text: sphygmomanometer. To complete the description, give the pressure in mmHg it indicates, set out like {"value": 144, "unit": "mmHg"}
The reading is {"value": 166, "unit": "mmHg"}
